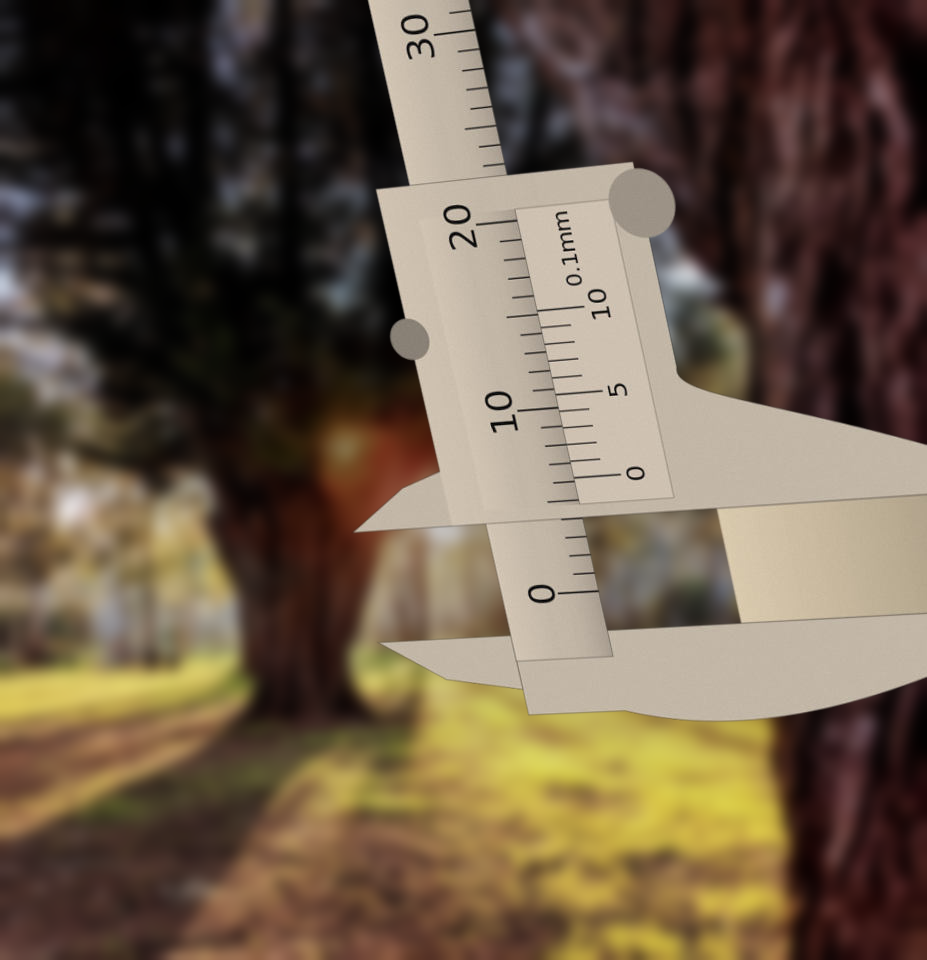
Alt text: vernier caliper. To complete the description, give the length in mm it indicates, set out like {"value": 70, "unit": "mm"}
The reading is {"value": 6.2, "unit": "mm"}
